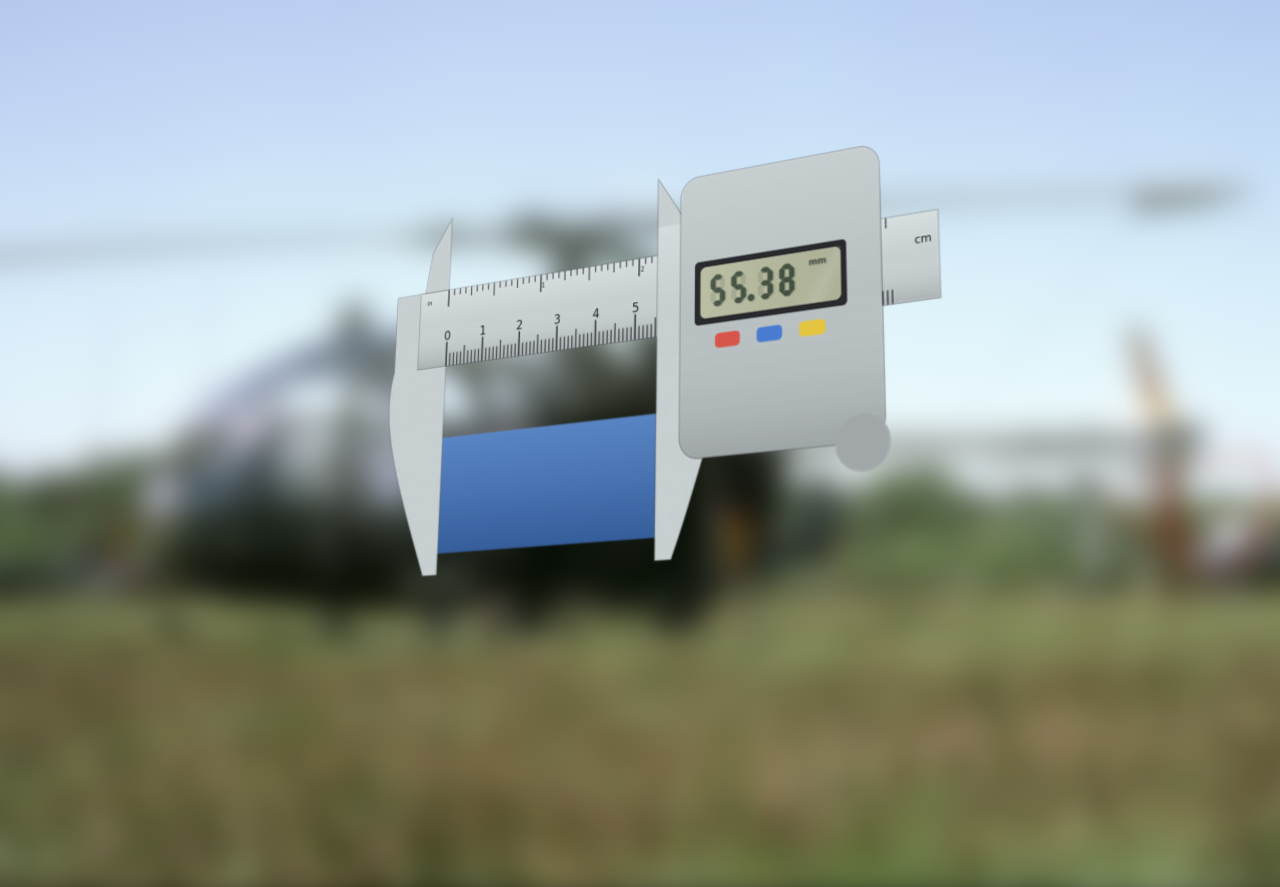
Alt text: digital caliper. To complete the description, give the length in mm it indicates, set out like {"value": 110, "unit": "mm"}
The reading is {"value": 55.38, "unit": "mm"}
